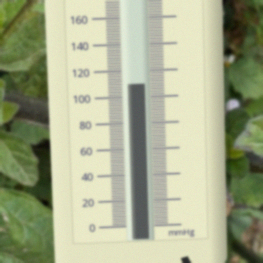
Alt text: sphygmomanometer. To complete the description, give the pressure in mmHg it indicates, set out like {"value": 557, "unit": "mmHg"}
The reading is {"value": 110, "unit": "mmHg"}
